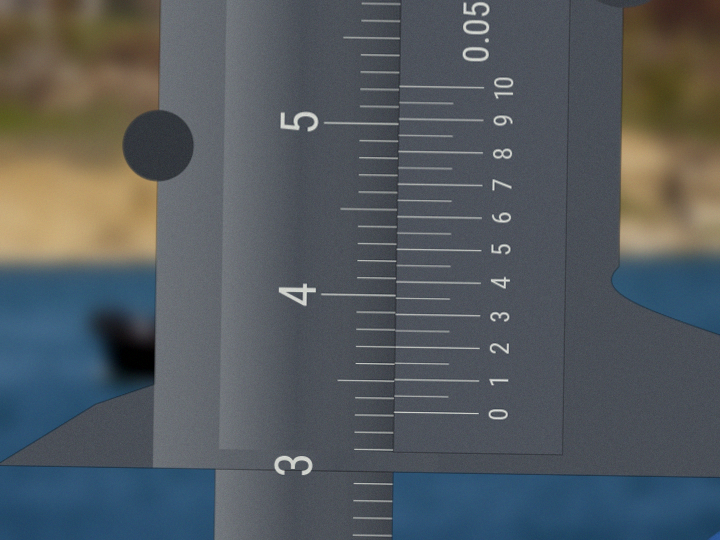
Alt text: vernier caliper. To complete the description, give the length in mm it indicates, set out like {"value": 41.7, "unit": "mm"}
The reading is {"value": 33.2, "unit": "mm"}
